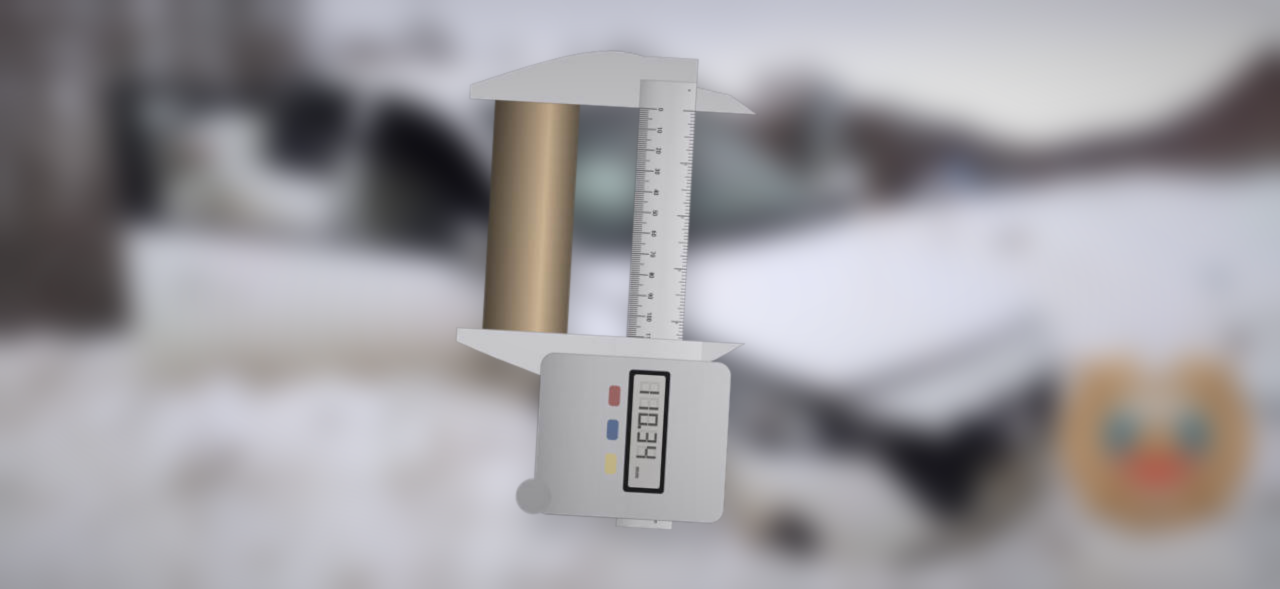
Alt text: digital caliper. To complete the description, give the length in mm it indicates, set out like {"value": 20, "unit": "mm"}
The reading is {"value": 110.34, "unit": "mm"}
